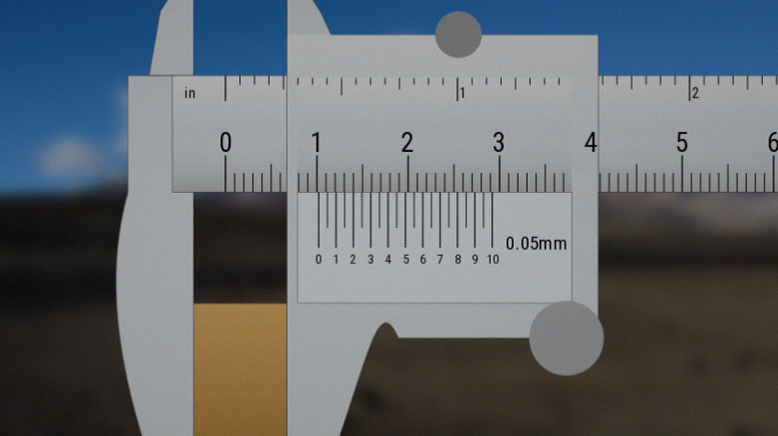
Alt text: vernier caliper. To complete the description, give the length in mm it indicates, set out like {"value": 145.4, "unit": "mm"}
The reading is {"value": 10.2, "unit": "mm"}
